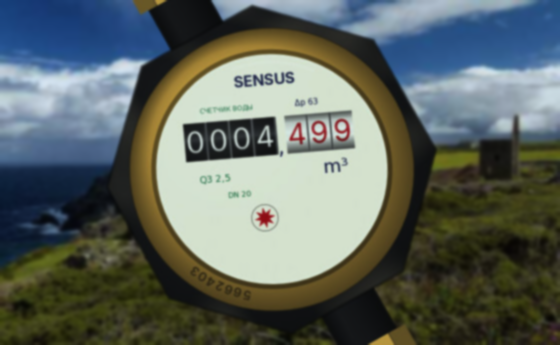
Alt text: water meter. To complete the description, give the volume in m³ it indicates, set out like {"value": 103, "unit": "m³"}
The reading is {"value": 4.499, "unit": "m³"}
